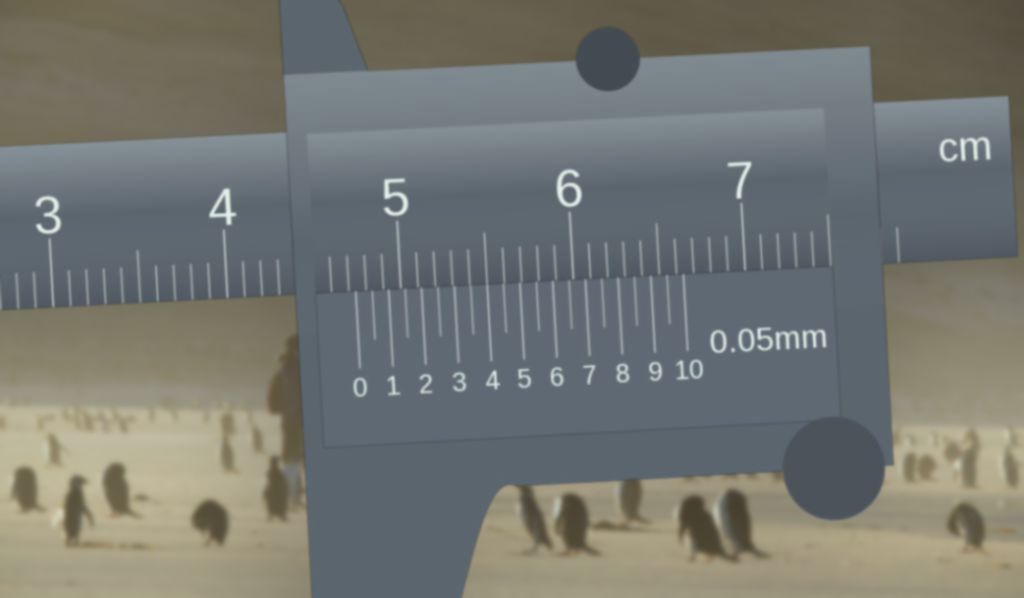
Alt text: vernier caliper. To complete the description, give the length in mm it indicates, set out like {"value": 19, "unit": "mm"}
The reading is {"value": 47.4, "unit": "mm"}
